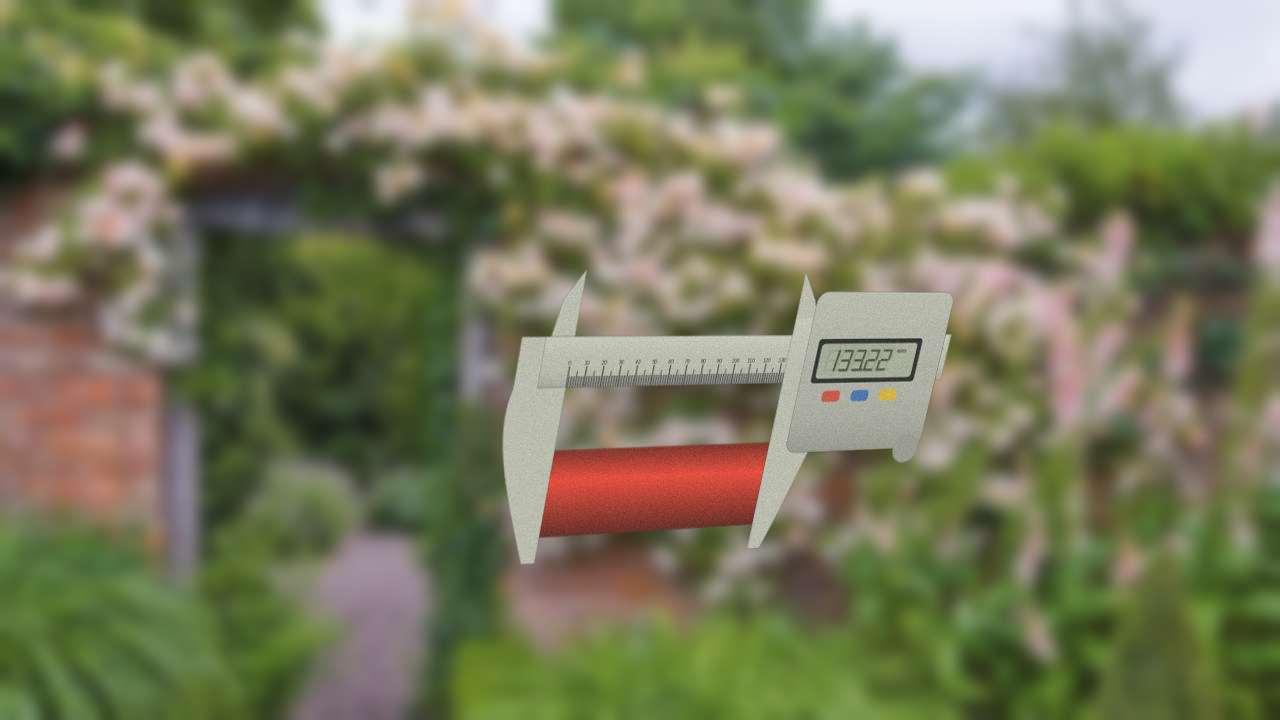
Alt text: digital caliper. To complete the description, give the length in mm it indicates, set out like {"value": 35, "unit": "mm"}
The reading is {"value": 133.22, "unit": "mm"}
